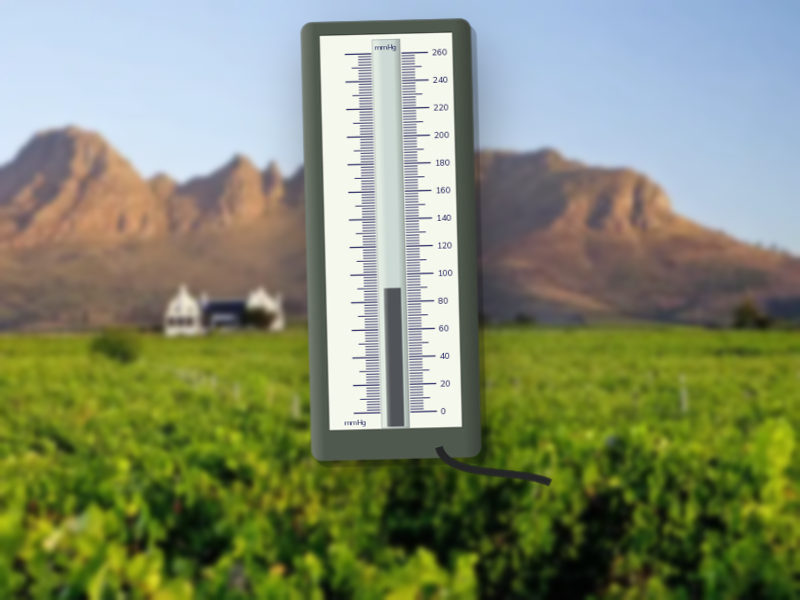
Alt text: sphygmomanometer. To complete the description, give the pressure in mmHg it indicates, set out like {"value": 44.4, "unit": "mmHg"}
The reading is {"value": 90, "unit": "mmHg"}
